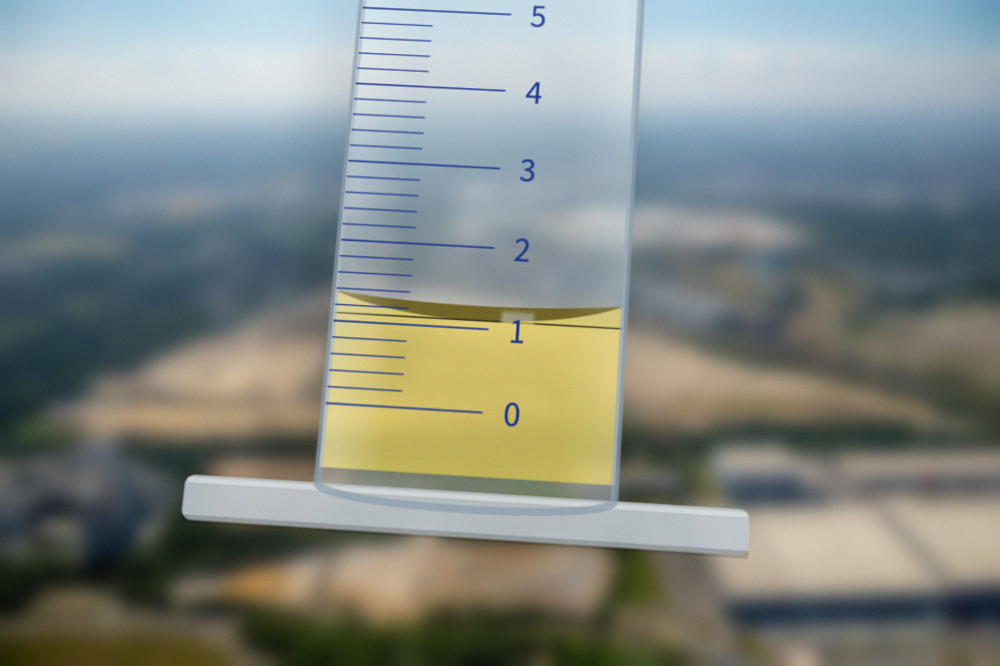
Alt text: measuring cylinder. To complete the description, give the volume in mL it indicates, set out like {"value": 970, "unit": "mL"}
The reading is {"value": 1.1, "unit": "mL"}
